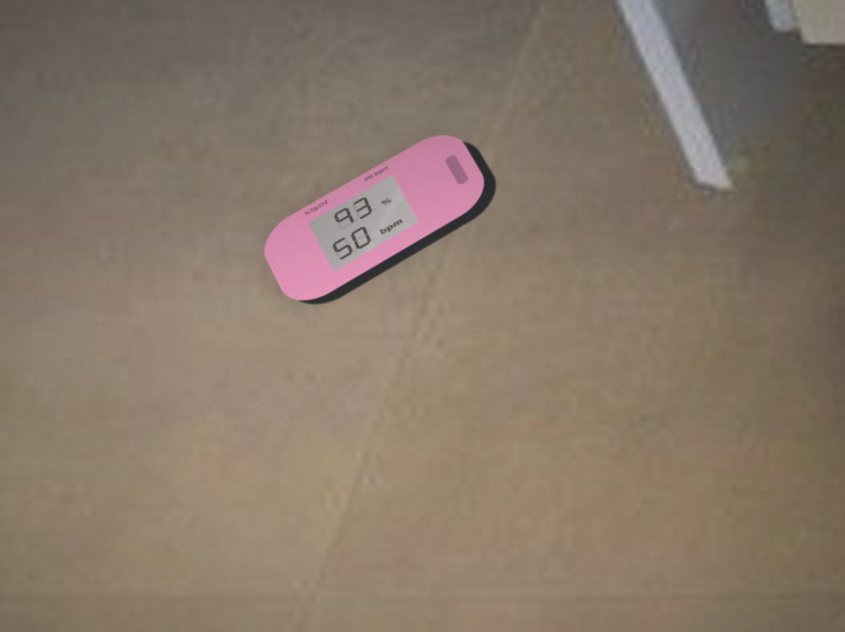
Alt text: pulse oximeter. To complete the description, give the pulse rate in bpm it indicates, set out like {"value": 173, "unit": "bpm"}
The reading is {"value": 50, "unit": "bpm"}
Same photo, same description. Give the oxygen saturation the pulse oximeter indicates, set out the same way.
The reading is {"value": 93, "unit": "%"}
